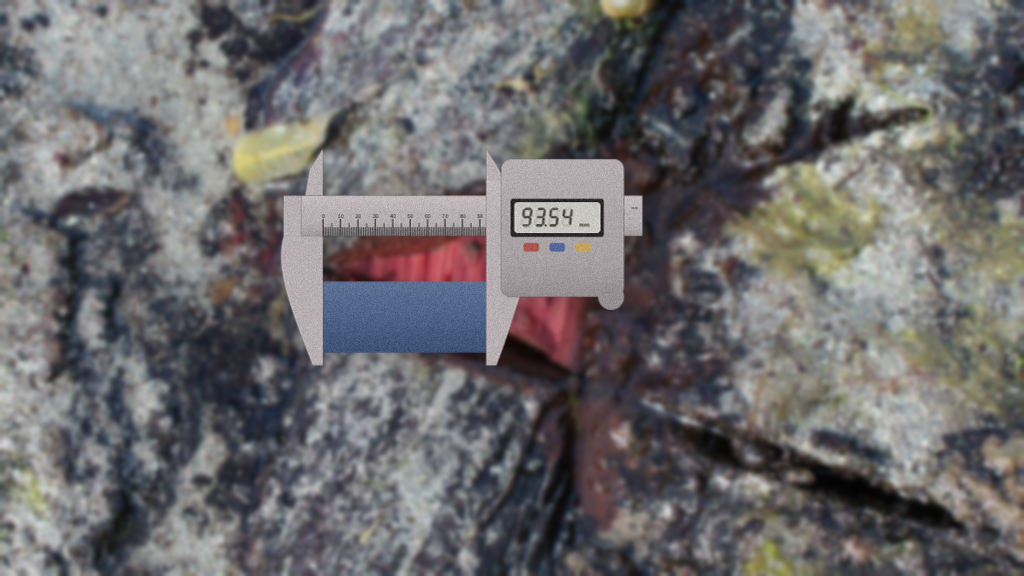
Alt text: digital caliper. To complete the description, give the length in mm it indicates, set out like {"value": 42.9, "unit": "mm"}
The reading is {"value": 93.54, "unit": "mm"}
